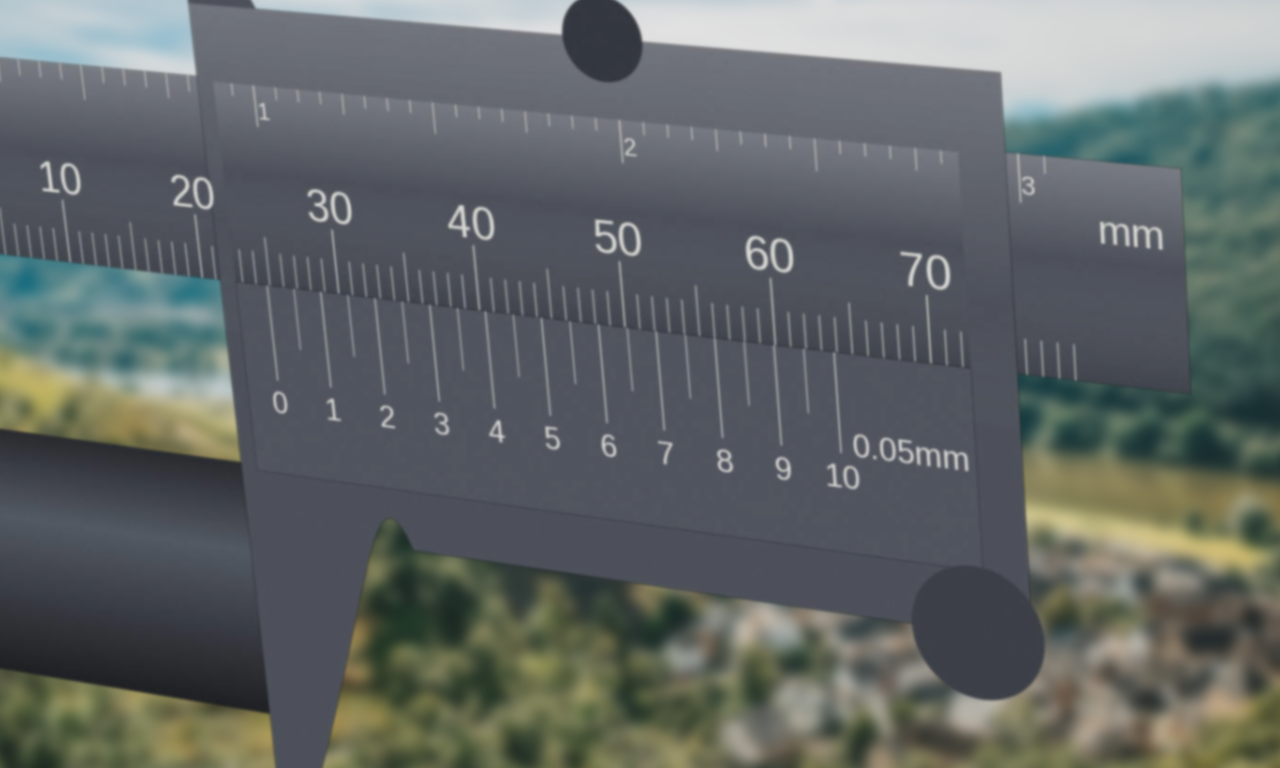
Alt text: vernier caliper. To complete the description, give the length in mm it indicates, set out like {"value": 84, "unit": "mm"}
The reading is {"value": 24.8, "unit": "mm"}
